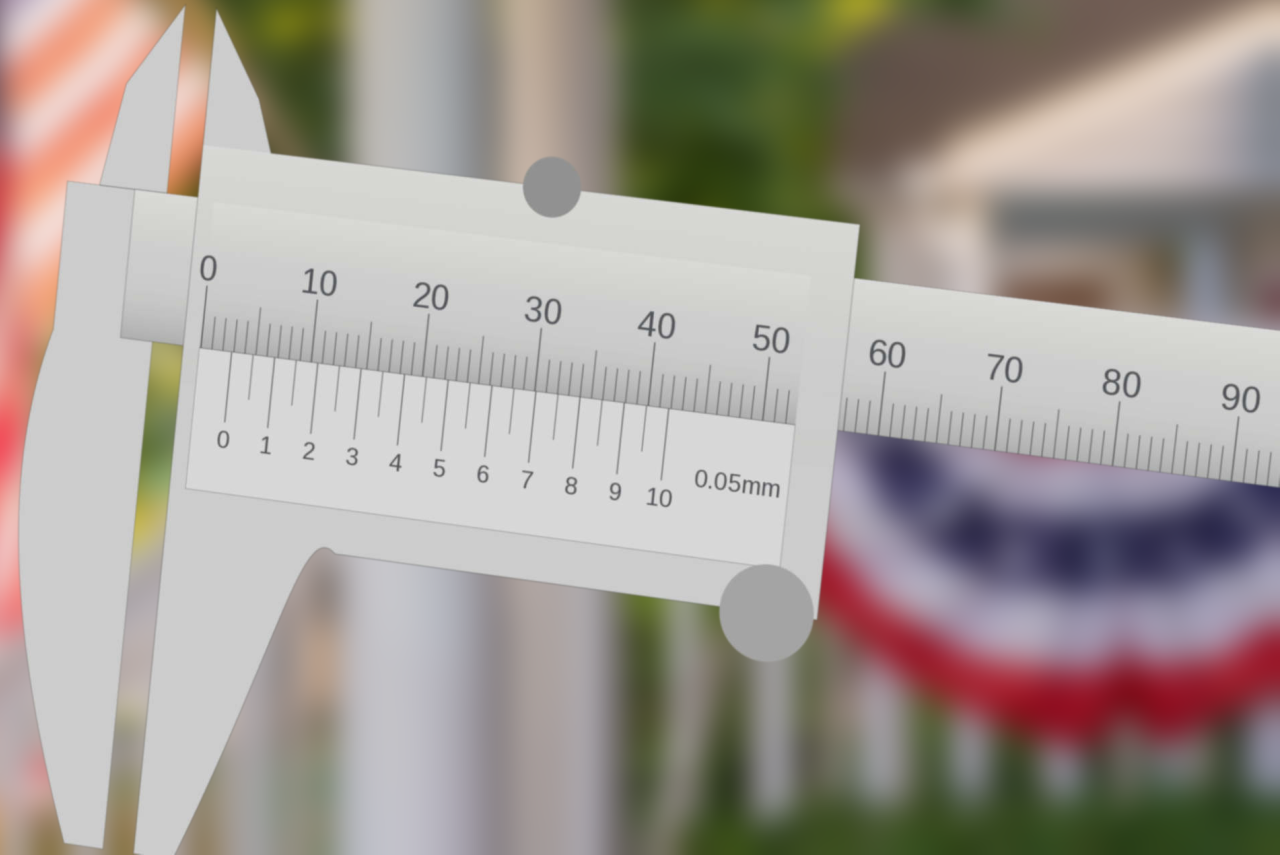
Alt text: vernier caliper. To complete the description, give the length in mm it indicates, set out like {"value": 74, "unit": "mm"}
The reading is {"value": 2.8, "unit": "mm"}
